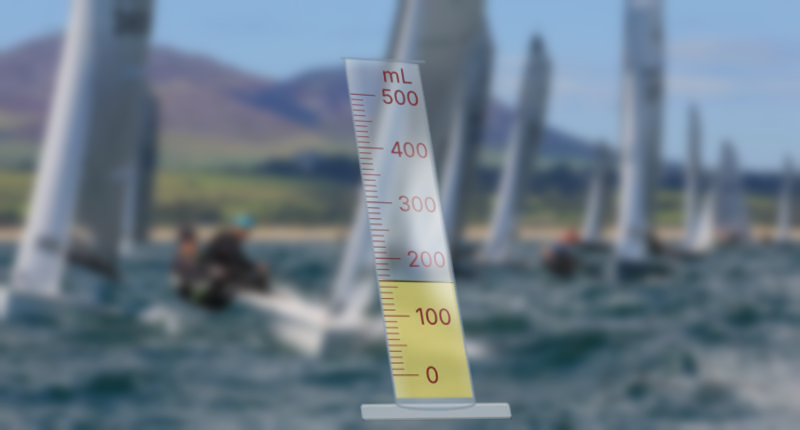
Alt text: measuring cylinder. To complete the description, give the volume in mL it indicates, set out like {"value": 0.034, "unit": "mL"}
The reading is {"value": 160, "unit": "mL"}
